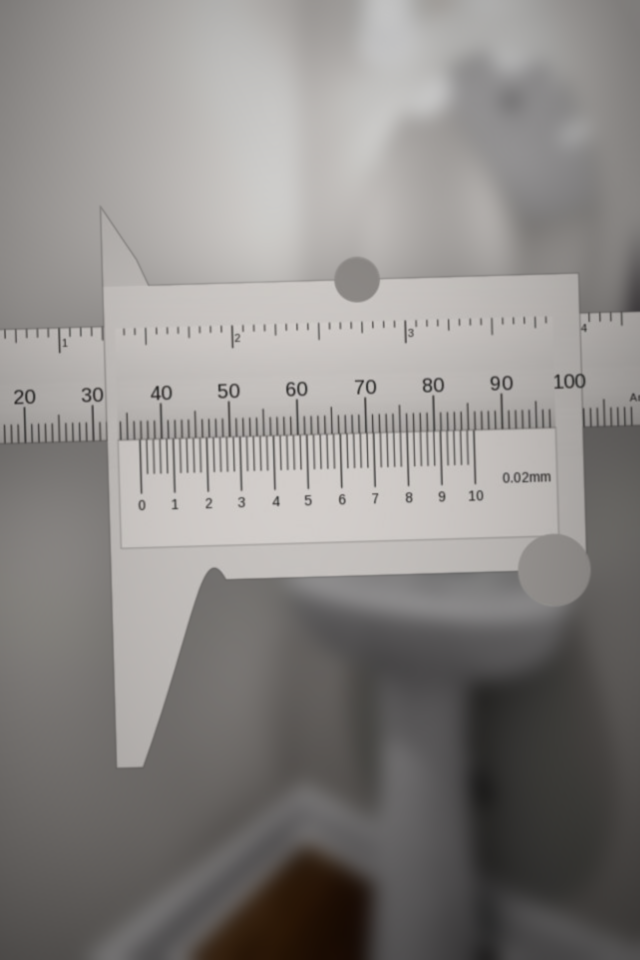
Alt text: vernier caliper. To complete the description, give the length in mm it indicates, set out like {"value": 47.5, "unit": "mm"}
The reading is {"value": 36.8, "unit": "mm"}
